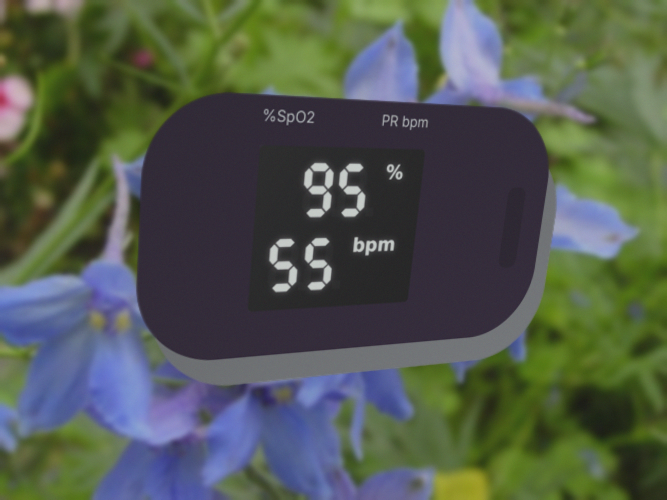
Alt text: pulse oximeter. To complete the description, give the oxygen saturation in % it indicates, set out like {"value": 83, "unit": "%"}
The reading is {"value": 95, "unit": "%"}
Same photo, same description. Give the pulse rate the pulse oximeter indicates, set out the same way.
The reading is {"value": 55, "unit": "bpm"}
